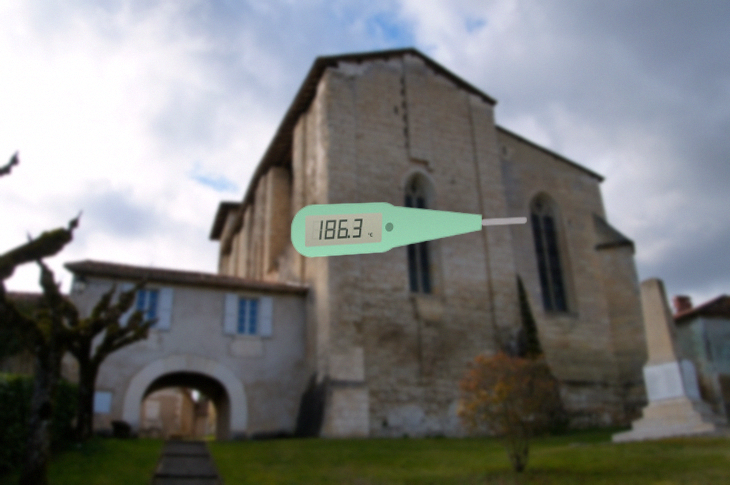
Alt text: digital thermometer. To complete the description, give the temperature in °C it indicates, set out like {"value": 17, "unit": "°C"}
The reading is {"value": 186.3, "unit": "°C"}
